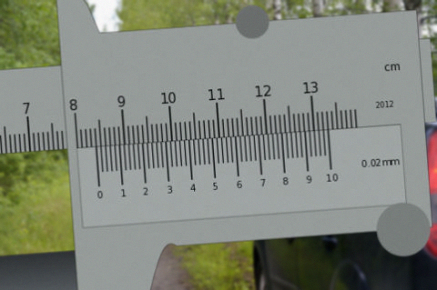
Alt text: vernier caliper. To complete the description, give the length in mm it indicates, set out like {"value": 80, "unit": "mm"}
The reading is {"value": 84.0, "unit": "mm"}
